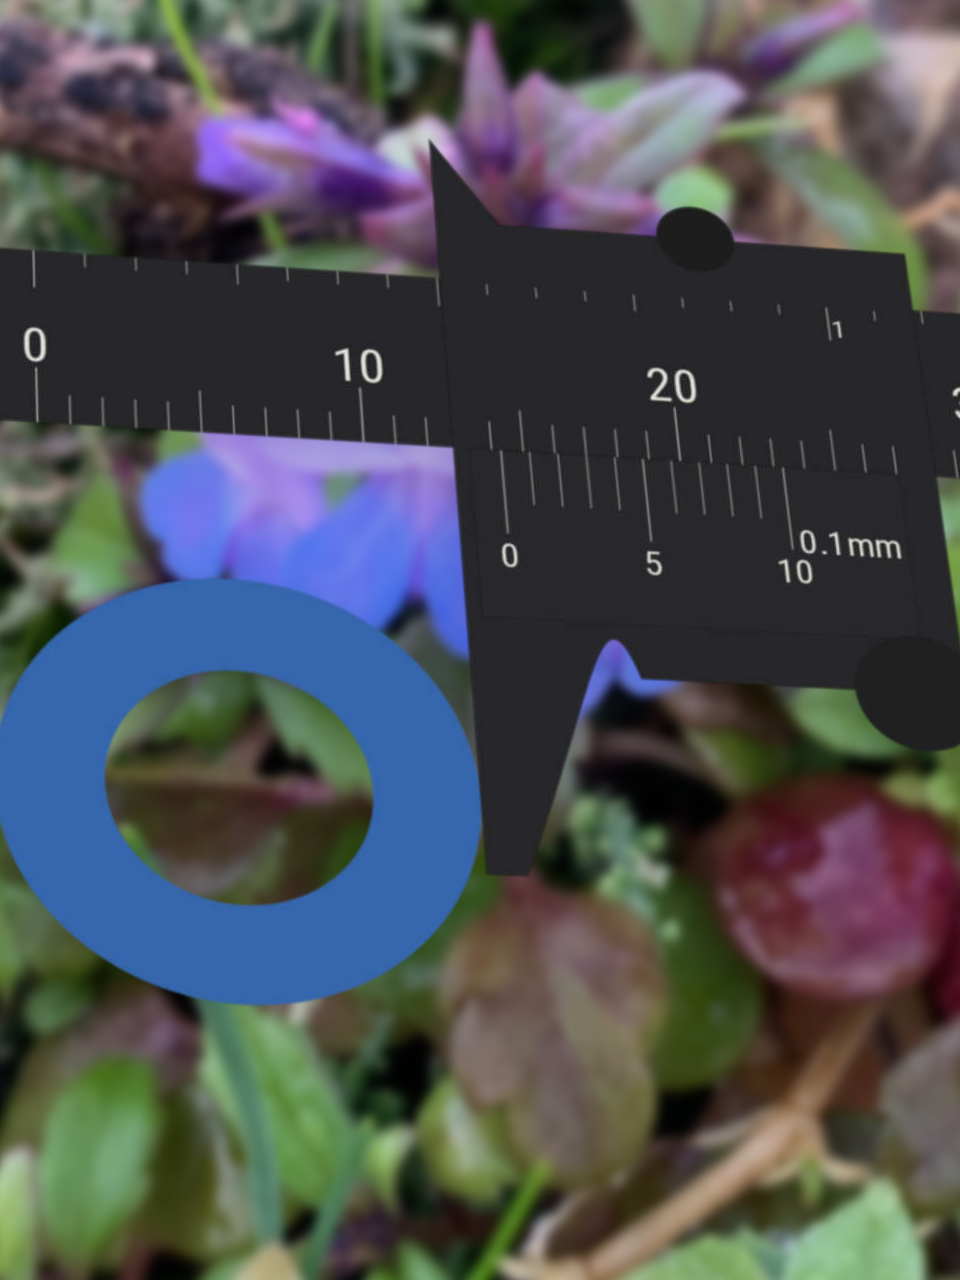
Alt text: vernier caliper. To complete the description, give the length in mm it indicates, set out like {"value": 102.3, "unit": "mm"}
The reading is {"value": 14.3, "unit": "mm"}
